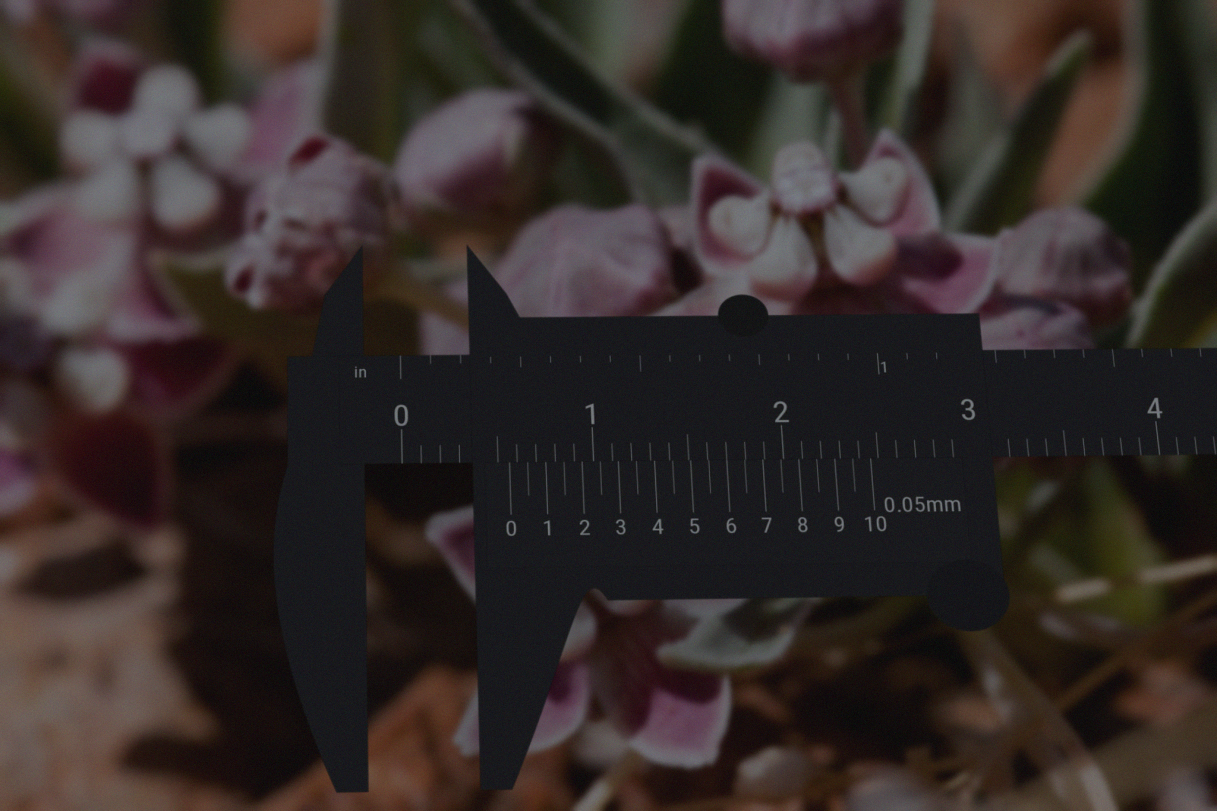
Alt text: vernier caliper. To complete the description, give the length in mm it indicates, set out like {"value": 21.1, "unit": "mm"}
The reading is {"value": 5.6, "unit": "mm"}
